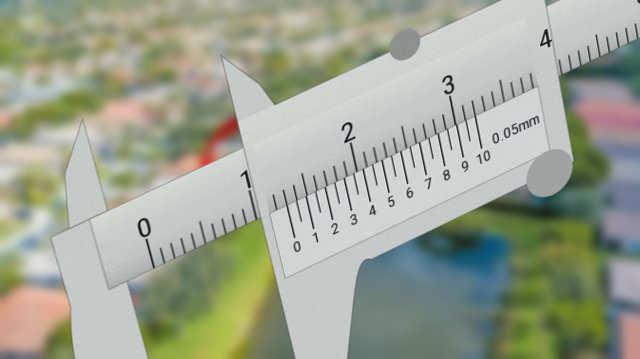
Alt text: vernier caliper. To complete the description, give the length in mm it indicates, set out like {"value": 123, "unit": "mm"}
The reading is {"value": 13.0, "unit": "mm"}
